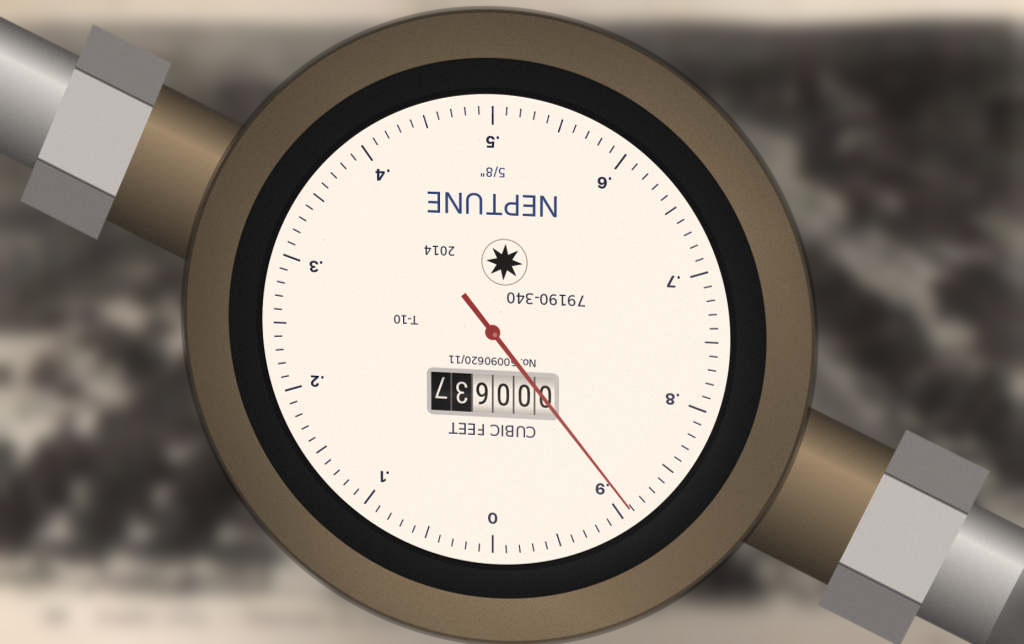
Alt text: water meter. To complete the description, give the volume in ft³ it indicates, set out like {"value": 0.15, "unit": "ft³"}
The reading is {"value": 636.89, "unit": "ft³"}
